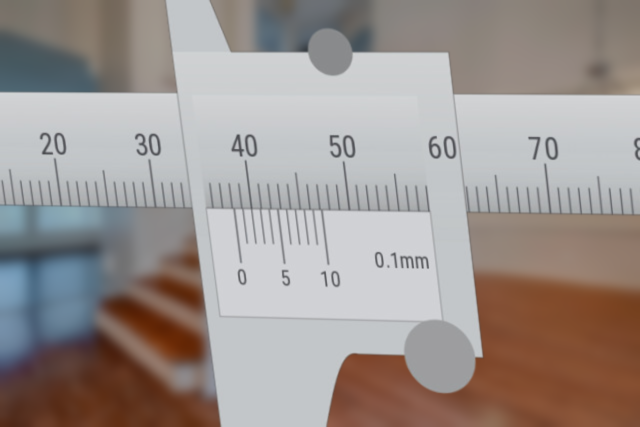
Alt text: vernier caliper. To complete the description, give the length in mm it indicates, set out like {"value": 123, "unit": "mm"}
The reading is {"value": 38.2, "unit": "mm"}
